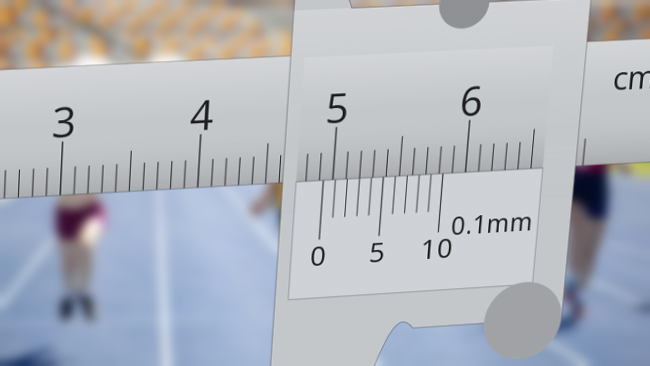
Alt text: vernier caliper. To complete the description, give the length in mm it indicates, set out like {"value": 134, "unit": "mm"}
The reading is {"value": 49.3, "unit": "mm"}
